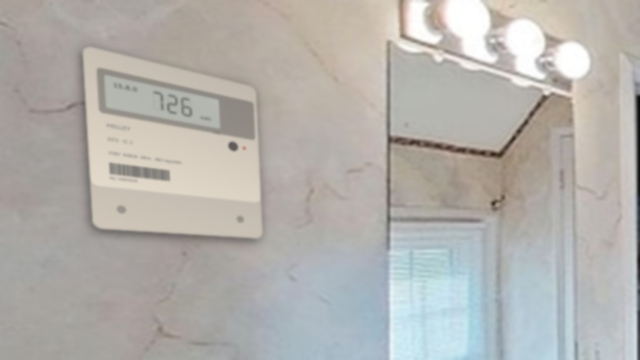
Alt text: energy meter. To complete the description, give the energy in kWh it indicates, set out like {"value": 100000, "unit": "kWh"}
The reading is {"value": 726, "unit": "kWh"}
